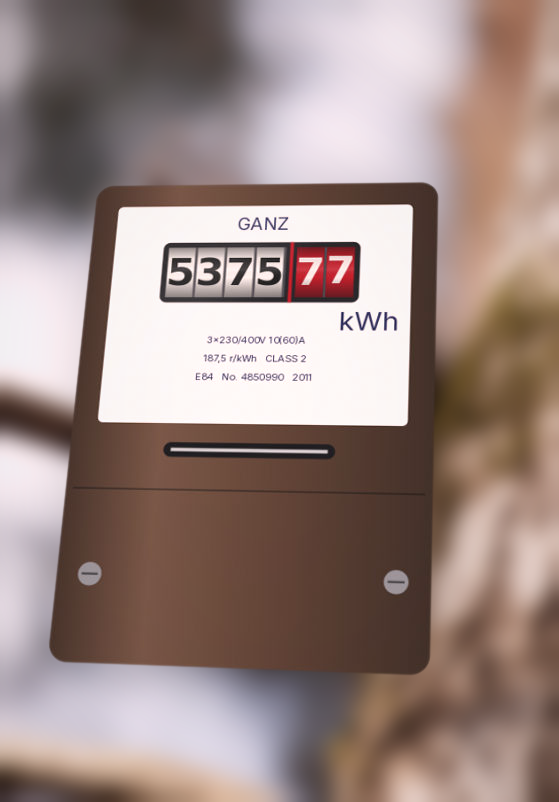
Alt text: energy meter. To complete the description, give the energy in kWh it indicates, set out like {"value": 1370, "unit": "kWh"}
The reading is {"value": 5375.77, "unit": "kWh"}
